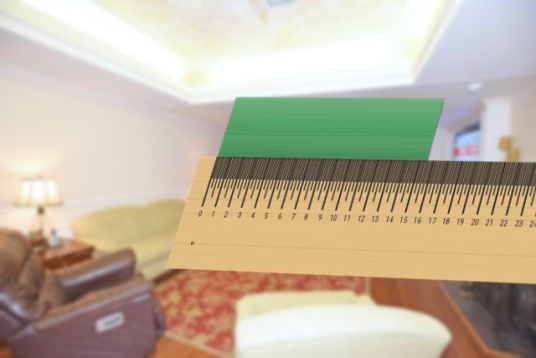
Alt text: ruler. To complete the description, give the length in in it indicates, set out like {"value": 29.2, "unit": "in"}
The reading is {"value": 15.5, "unit": "in"}
